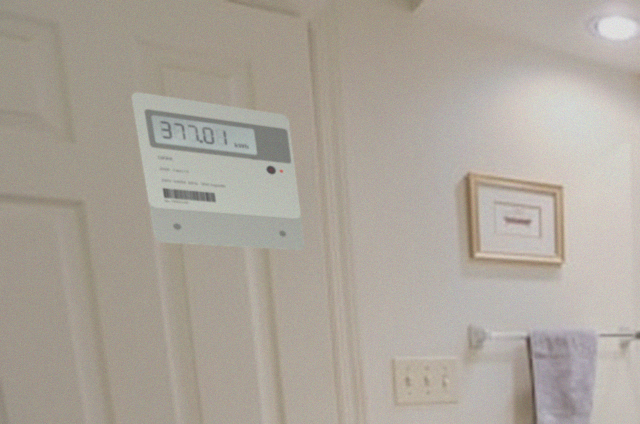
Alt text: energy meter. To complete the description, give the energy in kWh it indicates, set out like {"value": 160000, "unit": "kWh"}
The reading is {"value": 377.01, "unit": "kWh"}
